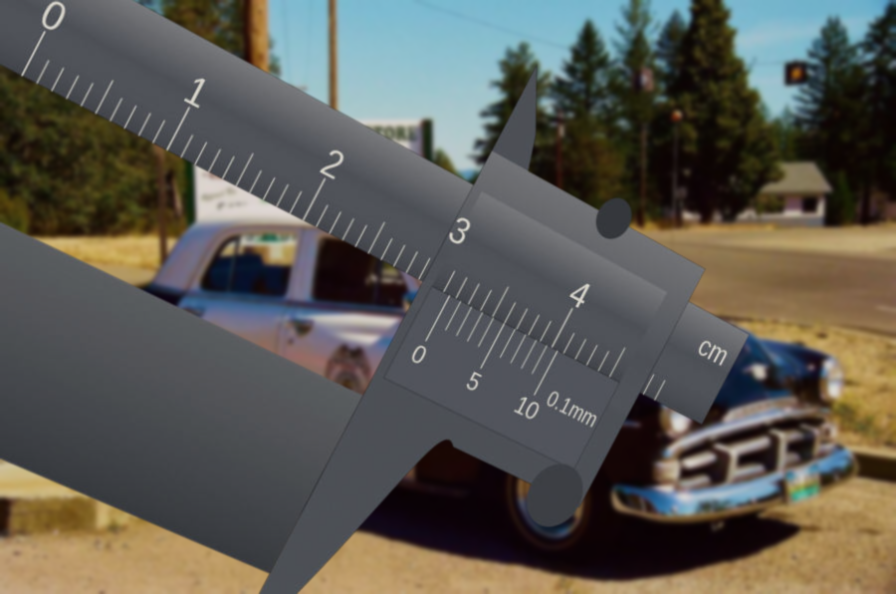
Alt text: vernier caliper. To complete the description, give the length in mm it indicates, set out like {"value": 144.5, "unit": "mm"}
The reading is {"value": 31.5, "unit": "mm"}
